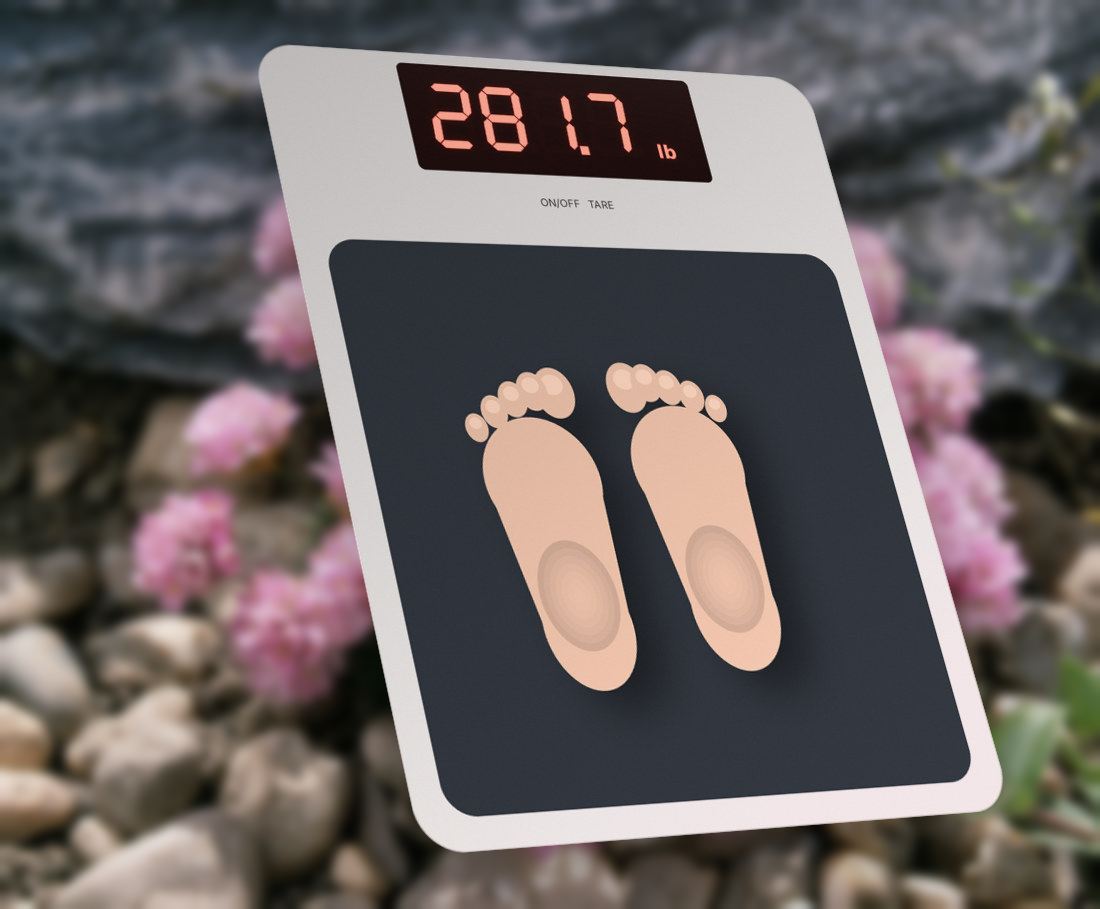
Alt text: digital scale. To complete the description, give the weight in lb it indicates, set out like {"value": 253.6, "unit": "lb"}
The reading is {"value": 281.7, "unit": "lb"}
